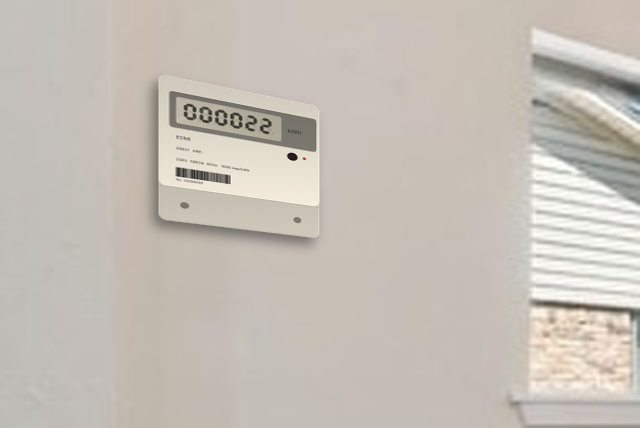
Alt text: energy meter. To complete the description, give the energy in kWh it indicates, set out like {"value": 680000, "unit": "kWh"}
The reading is {"value": 22, "unit": "kWh"}
